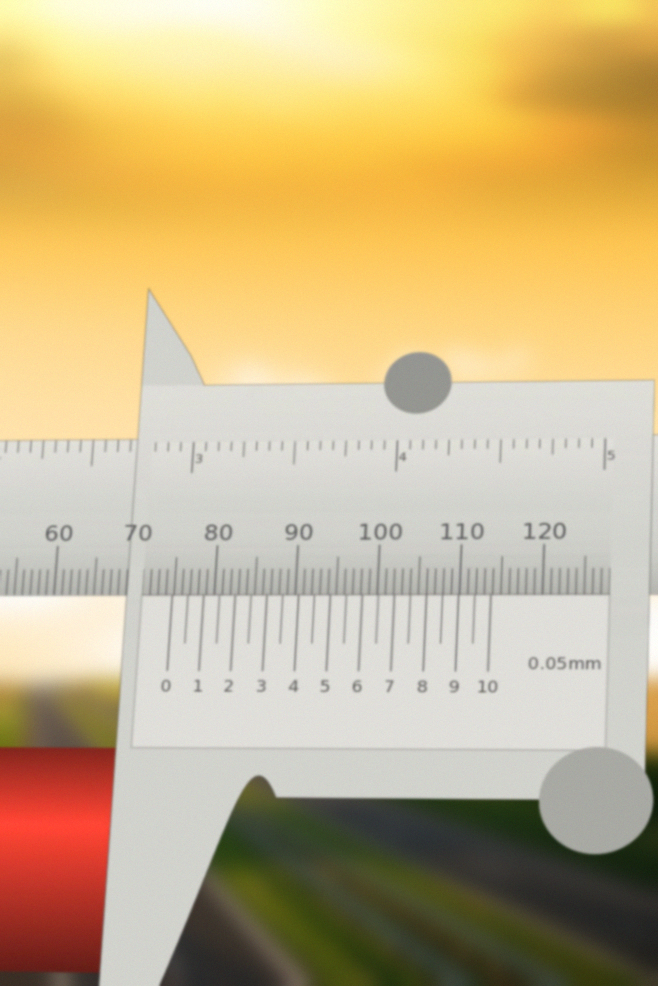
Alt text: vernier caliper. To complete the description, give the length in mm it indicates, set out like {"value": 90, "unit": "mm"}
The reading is {"value": 74.8, "unit": "mm"}
